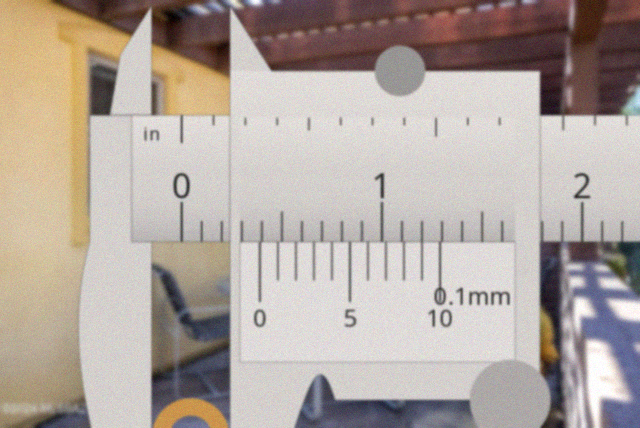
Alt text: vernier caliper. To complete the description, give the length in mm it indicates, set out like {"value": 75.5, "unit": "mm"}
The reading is {"value": 3.9, "unit": "mm"}
